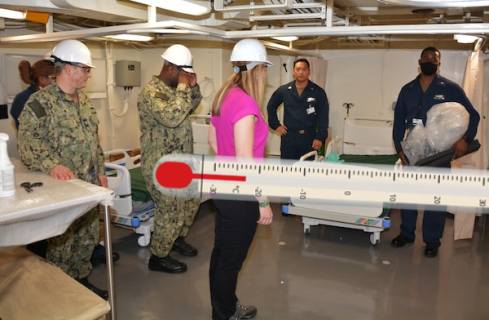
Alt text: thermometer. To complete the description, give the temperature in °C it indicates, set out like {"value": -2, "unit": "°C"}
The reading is {"value": -23, "unit": "°C"}
